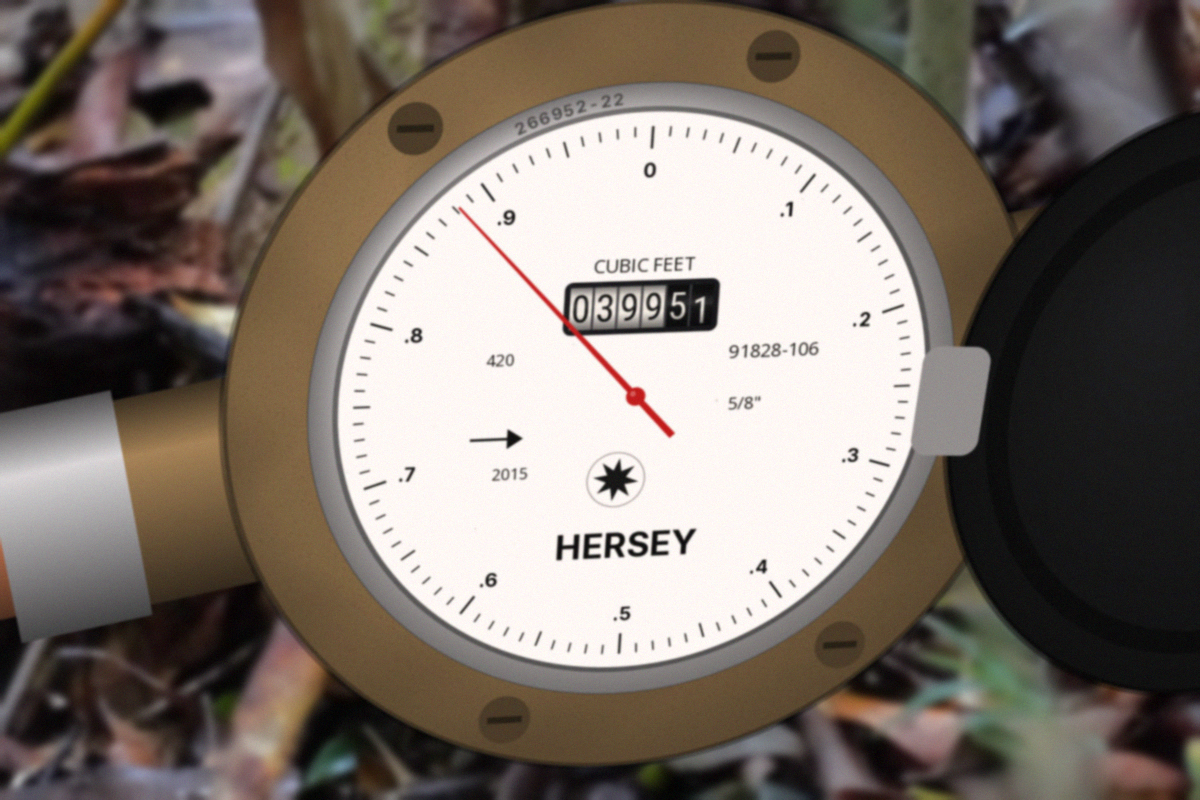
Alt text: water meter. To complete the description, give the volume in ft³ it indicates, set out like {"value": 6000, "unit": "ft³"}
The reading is {"value": 39950.88, "unit": "ft³"}
